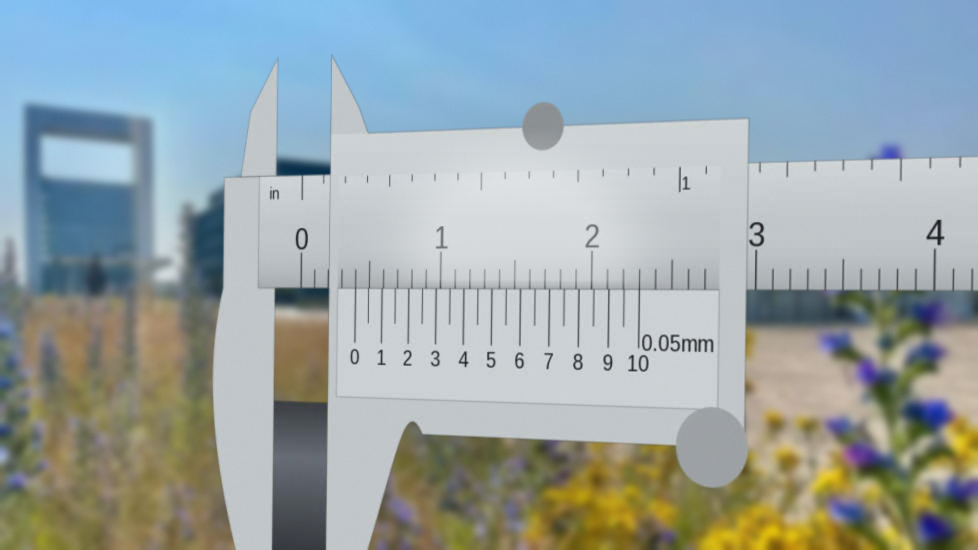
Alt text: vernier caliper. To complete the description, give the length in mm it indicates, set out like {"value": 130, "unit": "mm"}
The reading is {"value": 4.0, "unit": "mm"}
